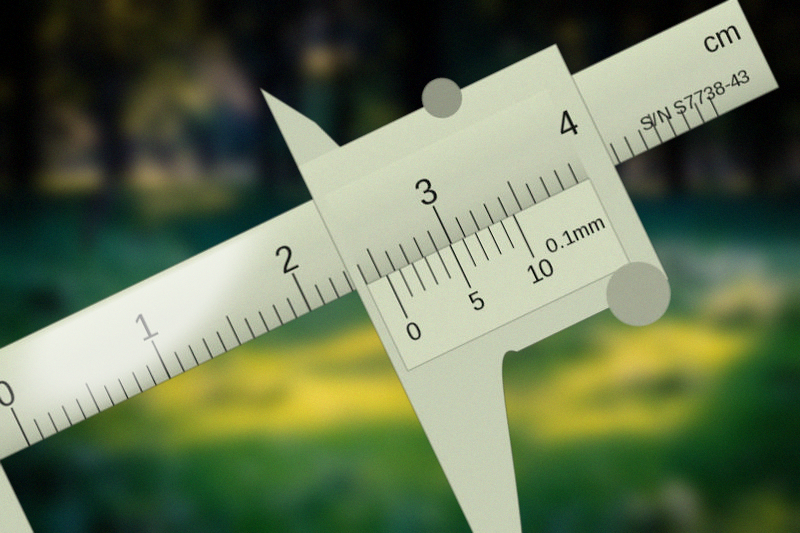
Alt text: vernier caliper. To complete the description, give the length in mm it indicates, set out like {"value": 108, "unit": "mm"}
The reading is {"value": 25.4, "unit": "mm"}
